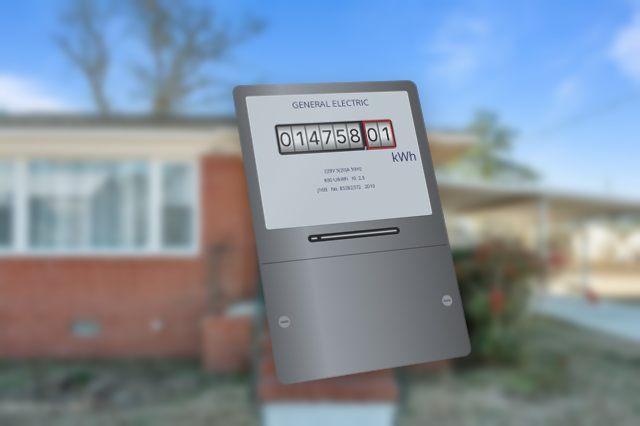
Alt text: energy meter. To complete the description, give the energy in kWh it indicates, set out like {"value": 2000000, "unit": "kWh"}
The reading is {"value": 14758.01, "unit": "kWh"}
